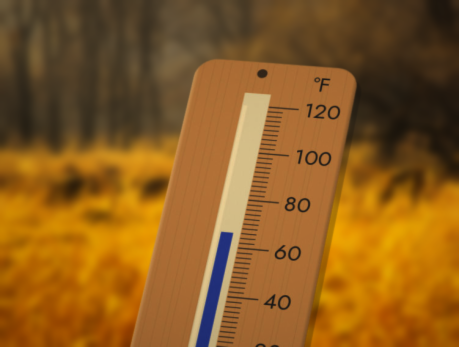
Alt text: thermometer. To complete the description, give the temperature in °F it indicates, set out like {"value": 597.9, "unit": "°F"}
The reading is {"value": 66, "unit": "°F"}
